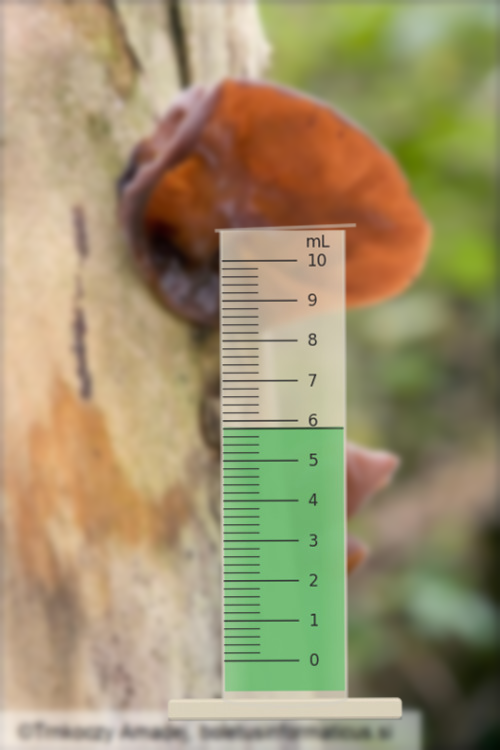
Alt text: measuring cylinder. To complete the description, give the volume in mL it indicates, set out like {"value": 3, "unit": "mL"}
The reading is {"value": 5.8, "unit": "mL"}
